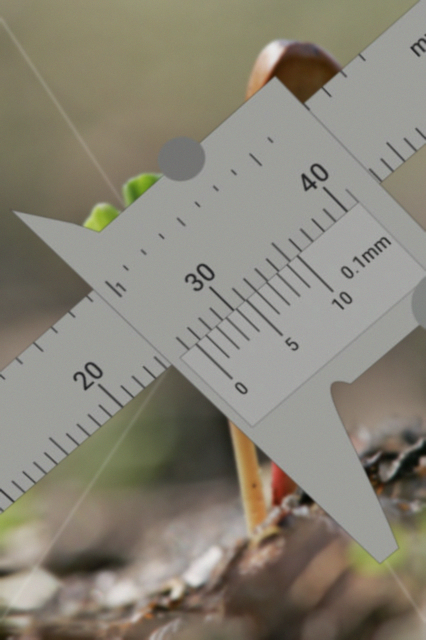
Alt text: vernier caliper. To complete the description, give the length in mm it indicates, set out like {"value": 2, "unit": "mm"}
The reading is {"value": 26.6, "unit": "mm"}
